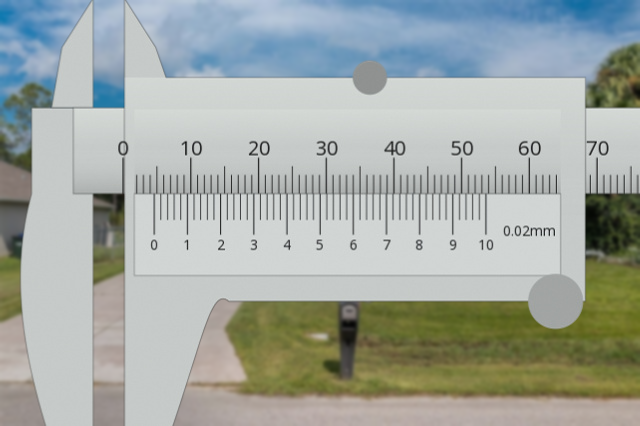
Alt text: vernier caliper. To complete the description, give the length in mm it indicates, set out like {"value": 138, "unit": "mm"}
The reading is {"value": 4.6, "unit": "mm"}
